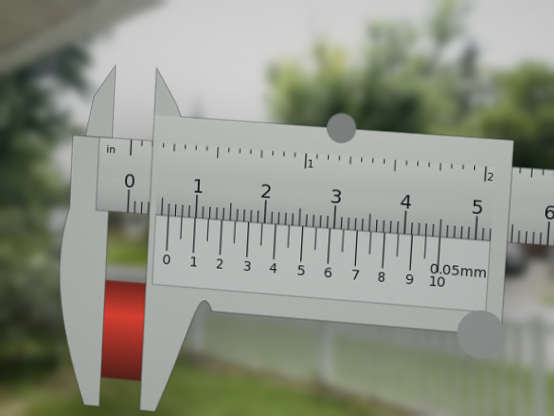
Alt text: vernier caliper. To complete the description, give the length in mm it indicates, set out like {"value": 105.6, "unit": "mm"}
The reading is {"value": 6.0, "unit": "mm"}
